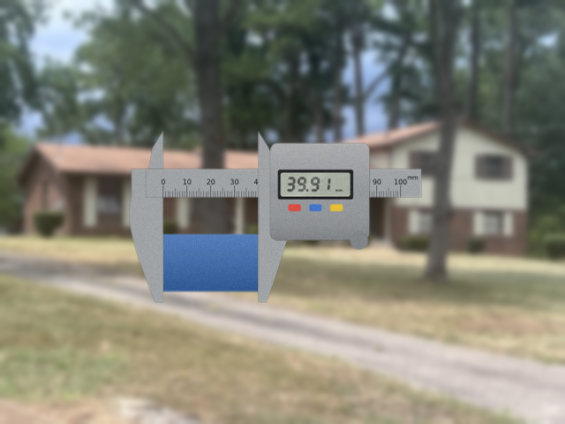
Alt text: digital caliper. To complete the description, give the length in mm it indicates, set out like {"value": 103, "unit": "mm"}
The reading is {"value": 39.91, "unit": "mm"}
